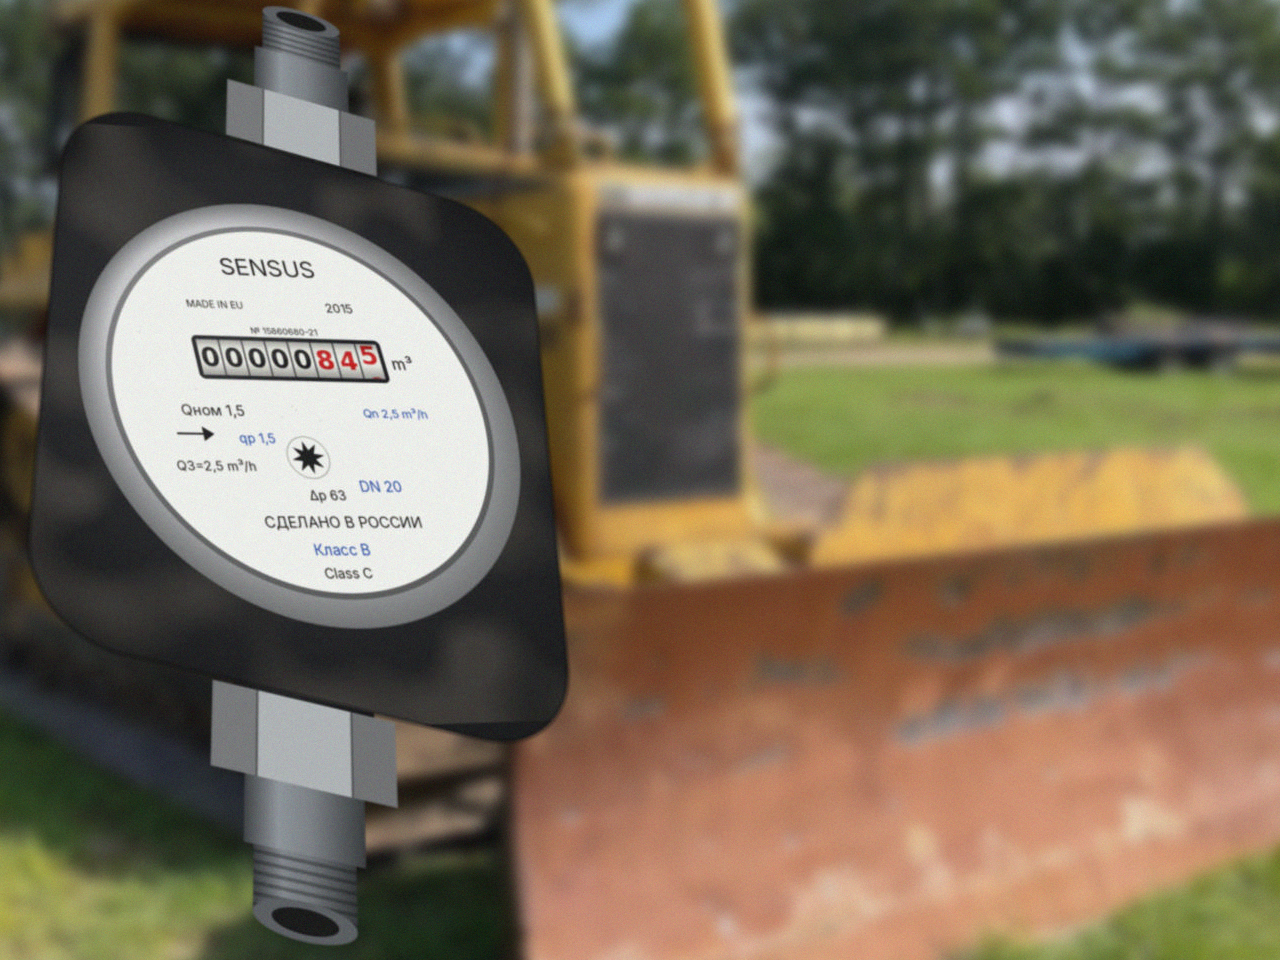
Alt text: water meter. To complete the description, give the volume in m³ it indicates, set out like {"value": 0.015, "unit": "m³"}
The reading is {"value": 0.845, "unit": "m³"}
